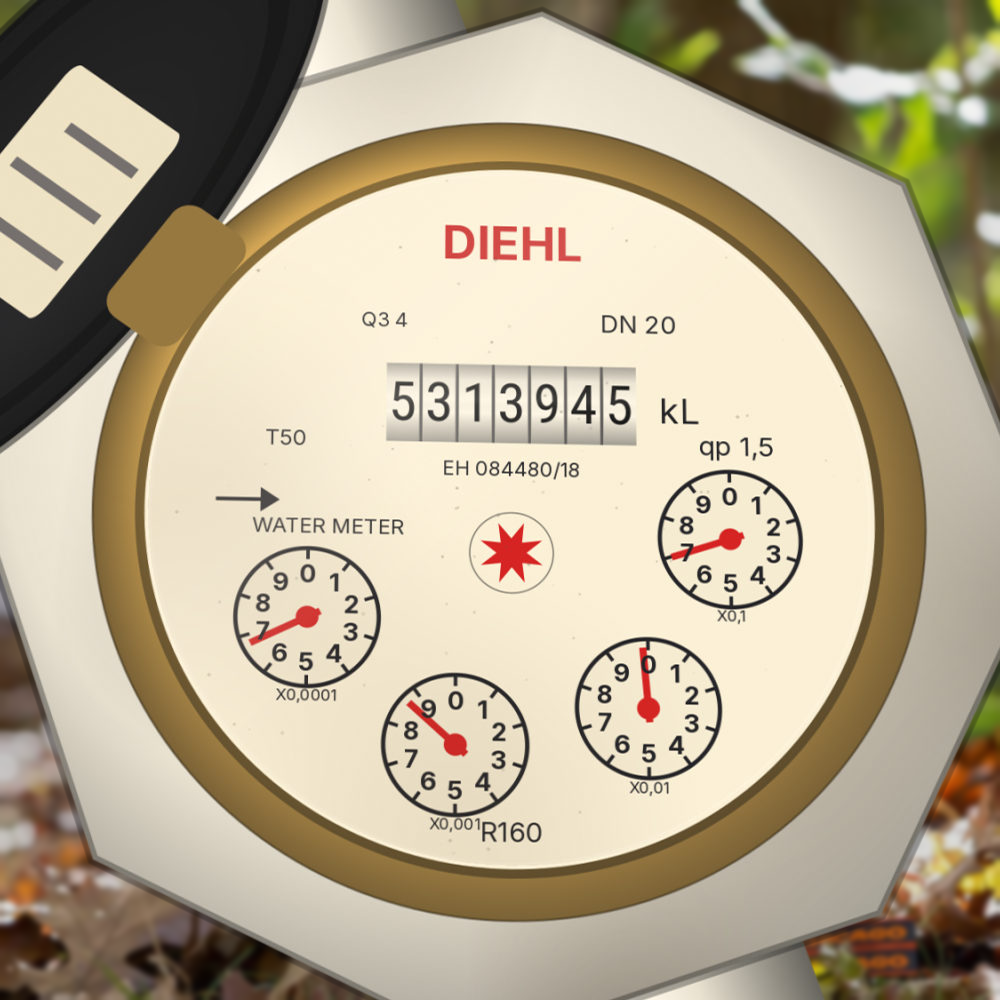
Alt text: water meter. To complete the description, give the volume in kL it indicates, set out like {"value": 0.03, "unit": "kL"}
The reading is {"value": 5313945.6986, "unit": "kL"}
